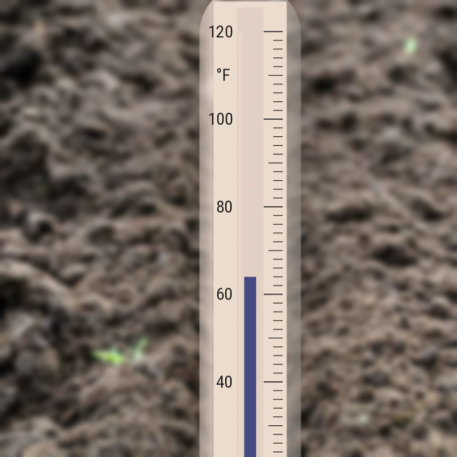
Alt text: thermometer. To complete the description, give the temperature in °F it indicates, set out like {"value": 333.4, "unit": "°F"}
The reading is {"value": 64, "unit": "°F"}
